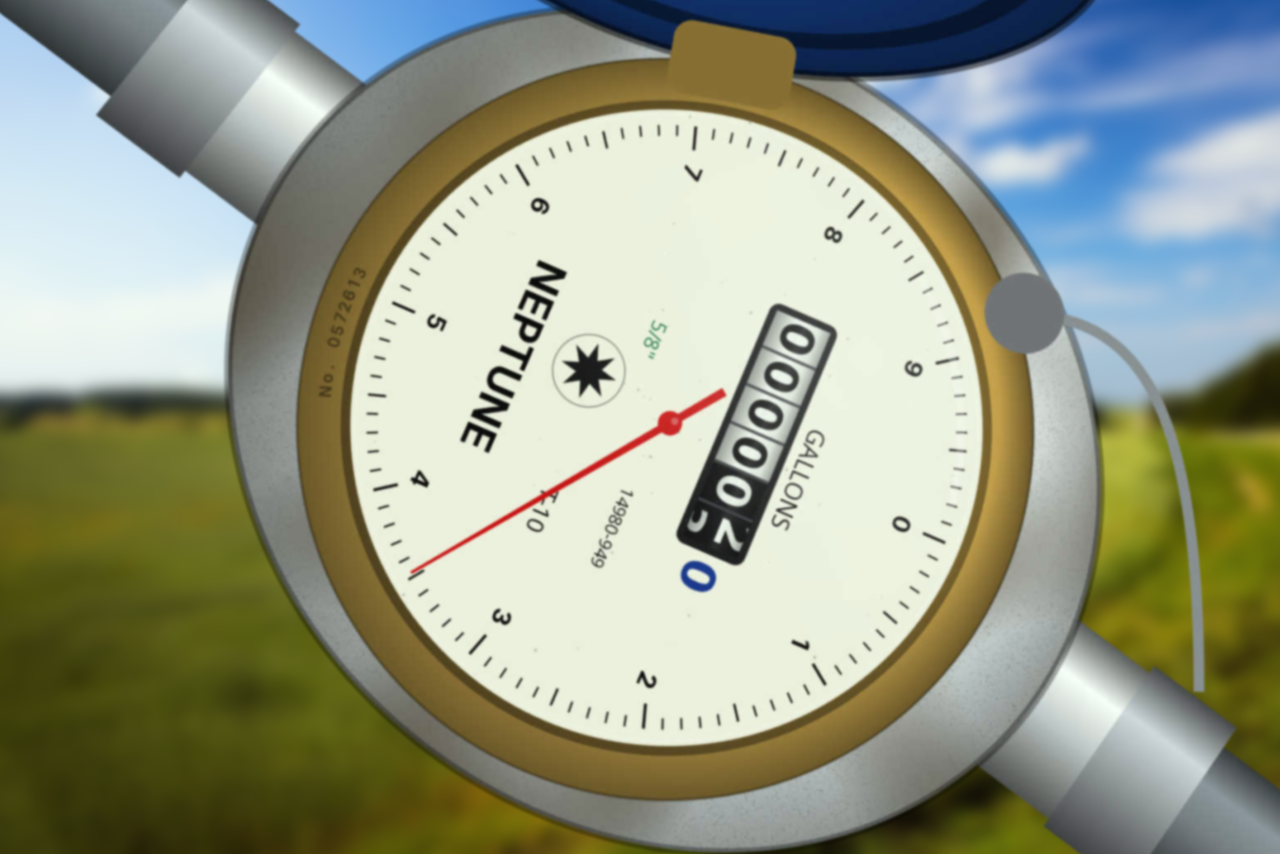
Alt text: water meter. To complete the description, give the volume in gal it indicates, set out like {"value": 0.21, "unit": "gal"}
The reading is {"value": 23.5, "unit": "gal"}
